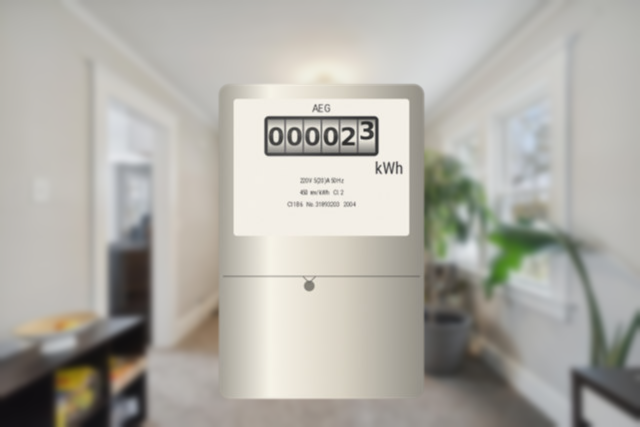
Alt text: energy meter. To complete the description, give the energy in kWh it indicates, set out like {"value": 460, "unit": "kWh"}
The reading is {"value": 23, "unit": "kWh"}
